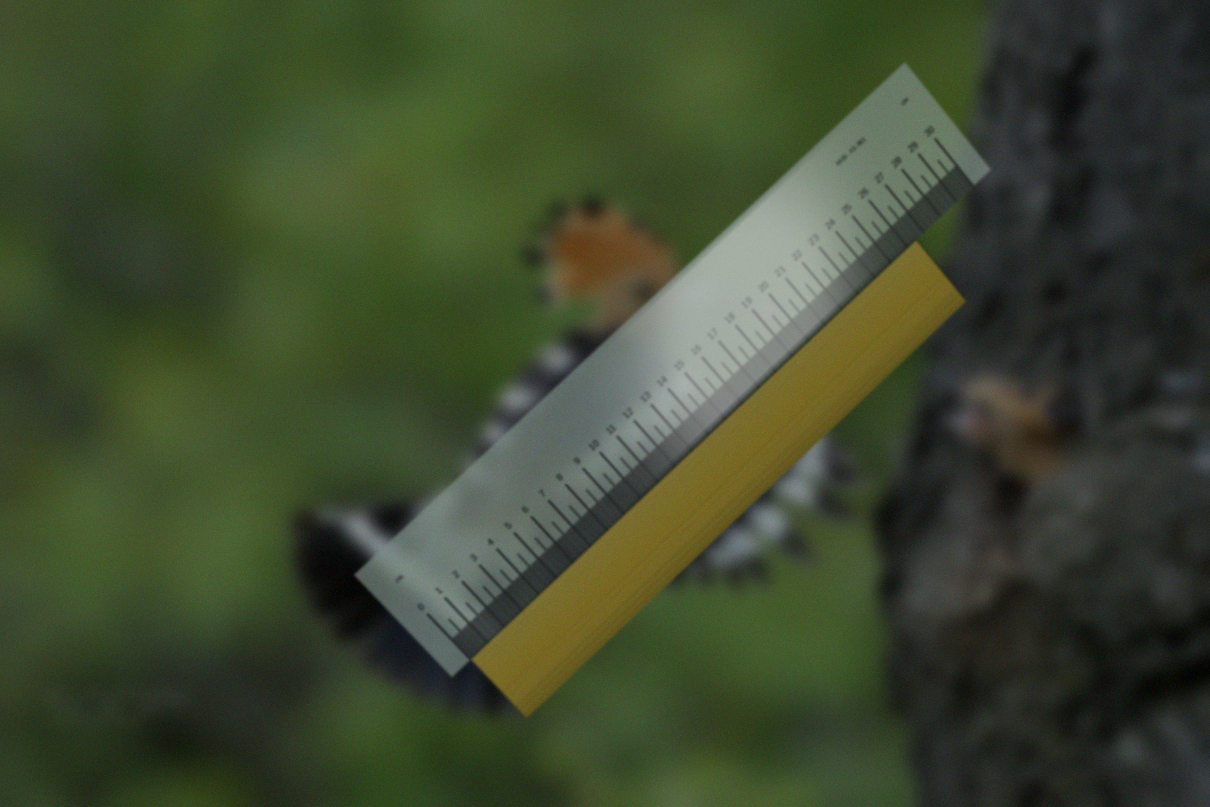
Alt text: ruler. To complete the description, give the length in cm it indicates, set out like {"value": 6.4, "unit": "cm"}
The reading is {"value": 26.5, "unit": "cm"}
